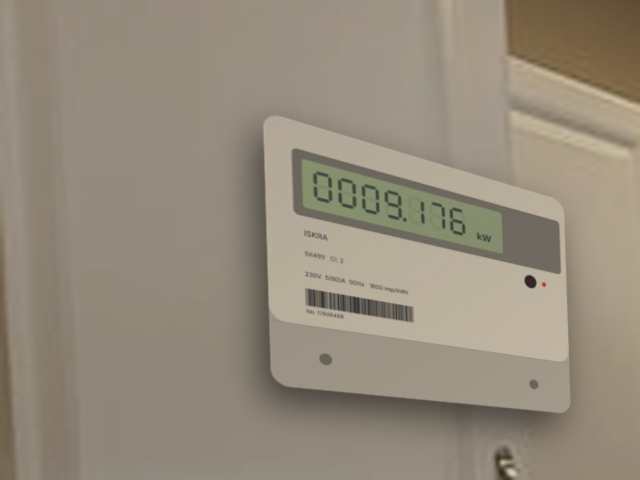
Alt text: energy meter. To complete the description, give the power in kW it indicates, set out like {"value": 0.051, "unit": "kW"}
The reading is {"value": 9.176, "unit": "kW"}
